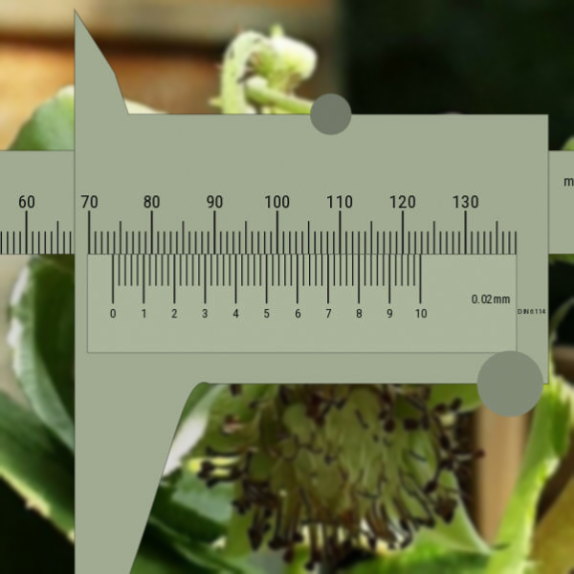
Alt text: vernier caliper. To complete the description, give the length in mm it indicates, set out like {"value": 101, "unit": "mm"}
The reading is {"value": 73.8, "unit": "mm"}
